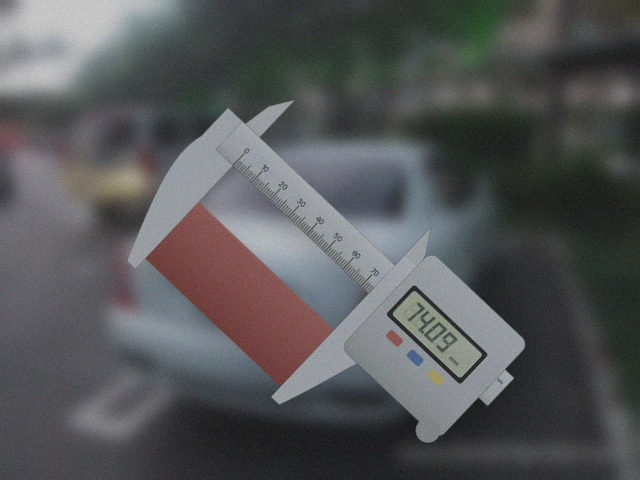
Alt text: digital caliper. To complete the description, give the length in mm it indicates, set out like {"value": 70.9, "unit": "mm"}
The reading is {"value": 74.09, "unit": "mm"}
